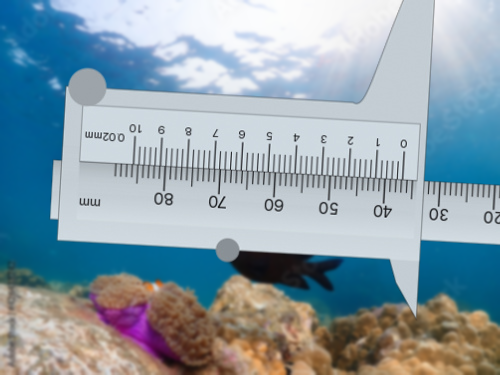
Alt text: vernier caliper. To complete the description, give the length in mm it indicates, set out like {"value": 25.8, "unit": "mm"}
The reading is {"value": 36.8, "unit": "mm"}
